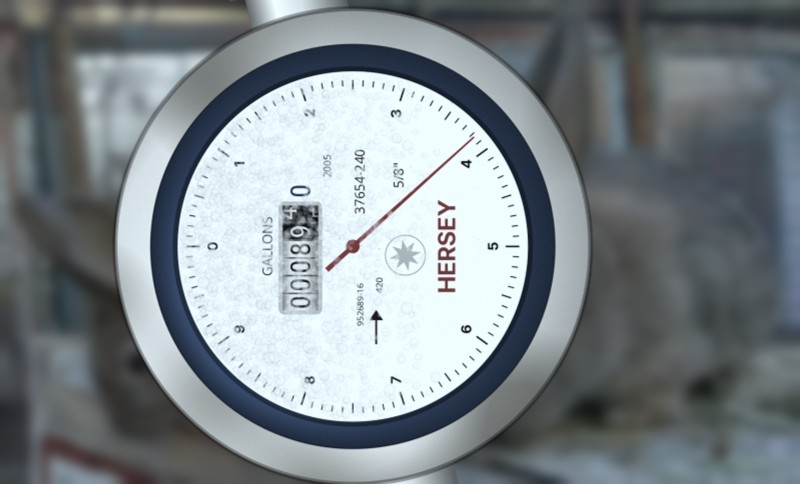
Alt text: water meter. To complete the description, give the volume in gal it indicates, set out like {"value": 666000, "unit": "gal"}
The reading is {"value": 8943.8, "unit": "gal"}
